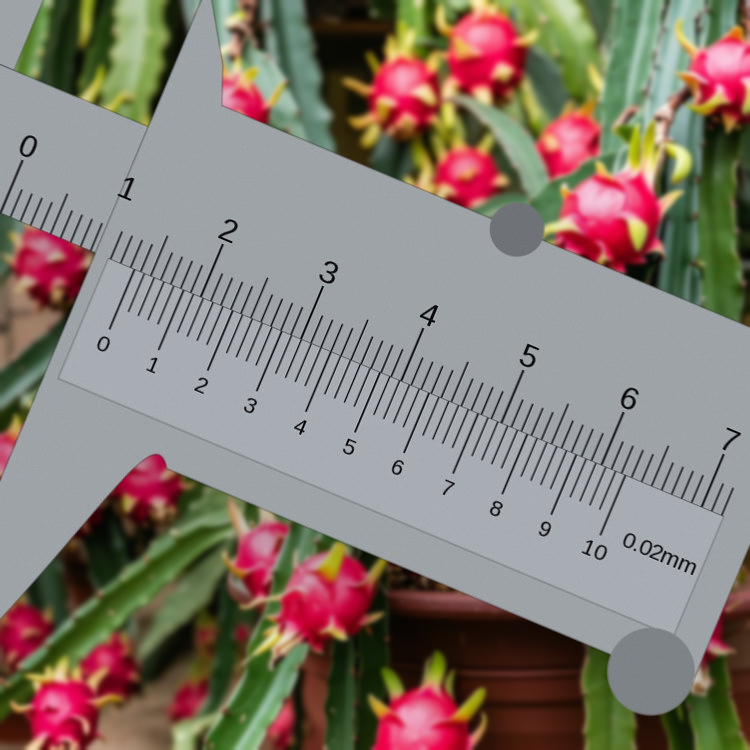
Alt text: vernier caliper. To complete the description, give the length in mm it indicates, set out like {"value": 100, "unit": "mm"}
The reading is {"value": 13.4, "unit": "mm"}
